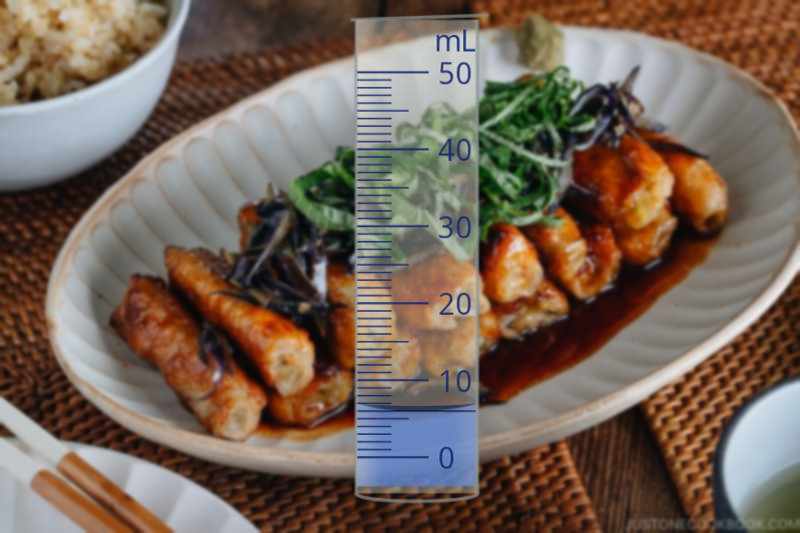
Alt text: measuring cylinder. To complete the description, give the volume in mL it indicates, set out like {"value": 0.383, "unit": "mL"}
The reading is {"value": 6, "unit": "mL"}
